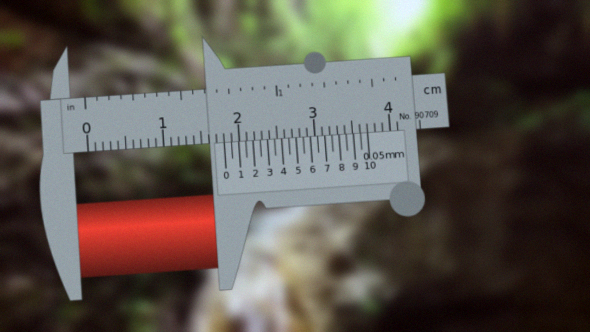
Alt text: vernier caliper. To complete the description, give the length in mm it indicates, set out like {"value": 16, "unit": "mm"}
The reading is {"value": 18.0, "unit": "mm"}
